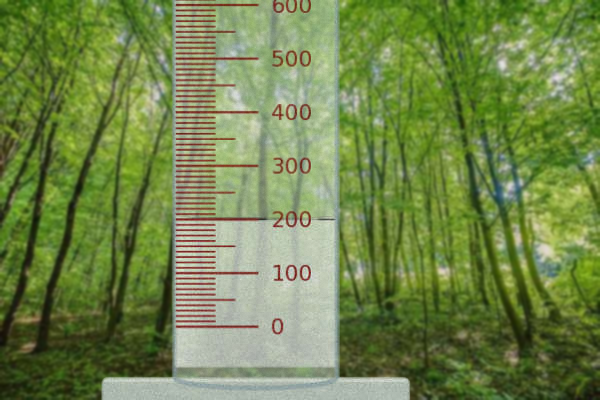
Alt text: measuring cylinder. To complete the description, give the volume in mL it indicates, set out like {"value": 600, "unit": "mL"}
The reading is {"value": 200, "unit": "mL"}
